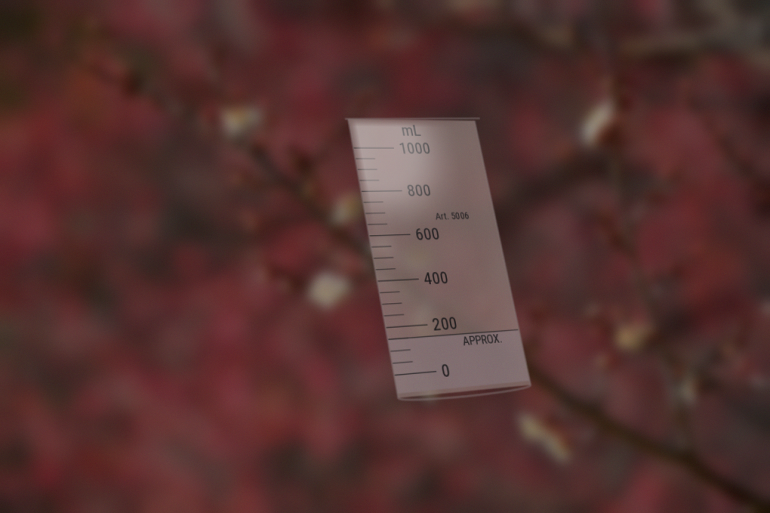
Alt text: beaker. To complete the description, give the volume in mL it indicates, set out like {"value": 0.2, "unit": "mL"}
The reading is {"value": 150, "unit": "mL"}
